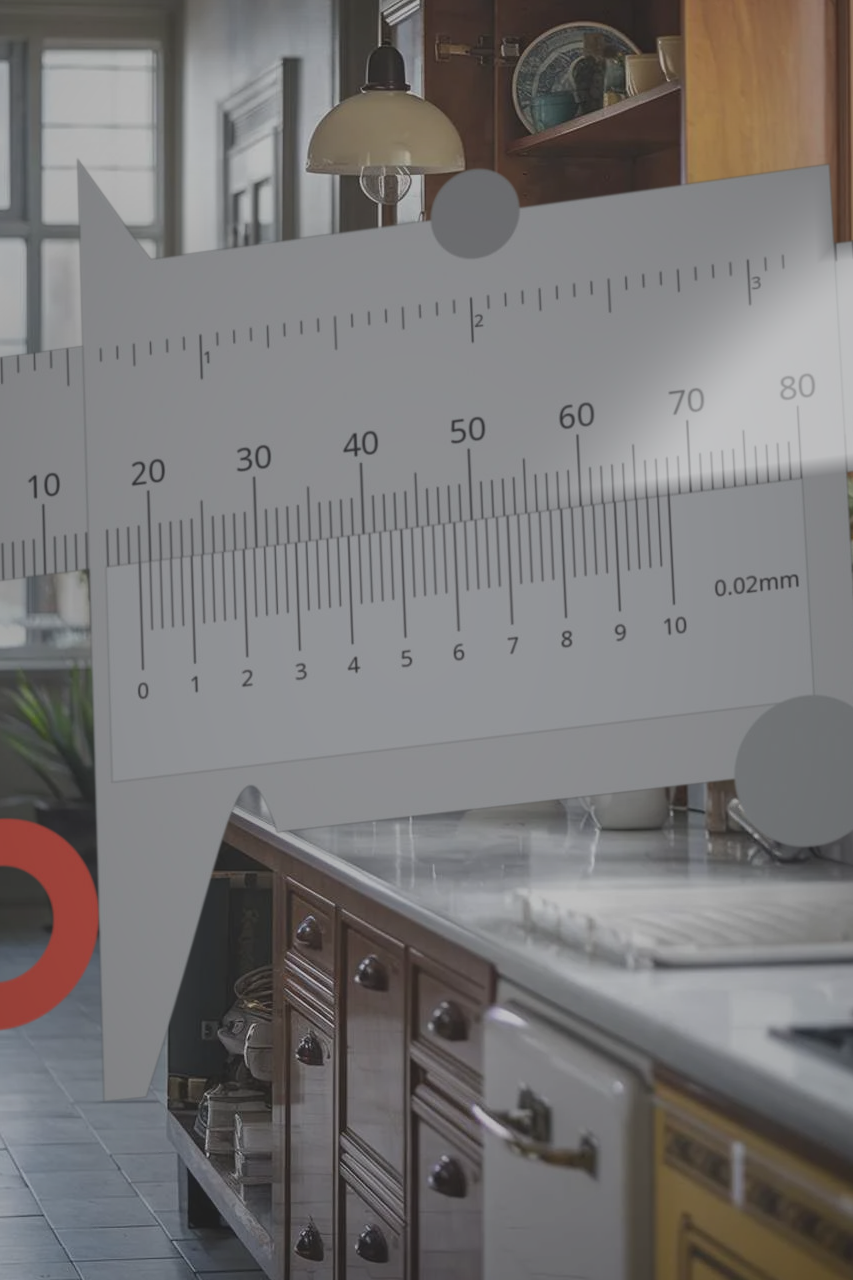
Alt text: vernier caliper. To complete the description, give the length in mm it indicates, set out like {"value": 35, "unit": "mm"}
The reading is {"value": 19.0, "unit": "mm"}
